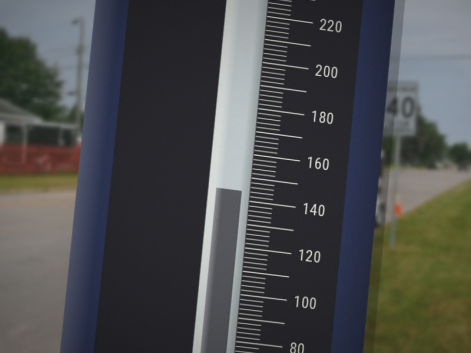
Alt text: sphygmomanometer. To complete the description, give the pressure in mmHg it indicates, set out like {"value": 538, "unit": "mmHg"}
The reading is {"value": 144, "unit": "mmHg"}
